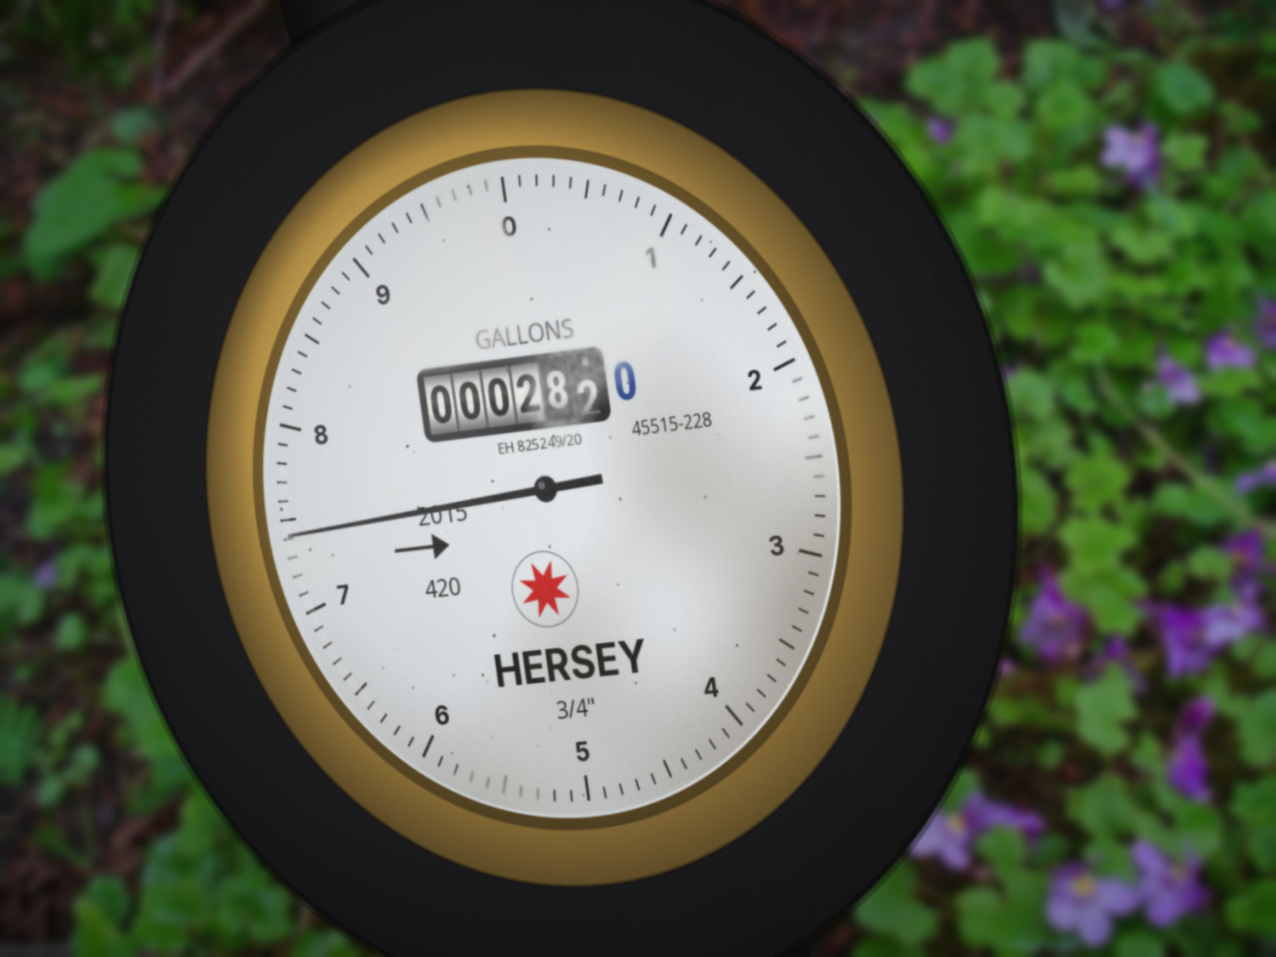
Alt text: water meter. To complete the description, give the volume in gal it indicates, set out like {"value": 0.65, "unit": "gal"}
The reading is {"value": 2817.4, "unit": "gal"}
